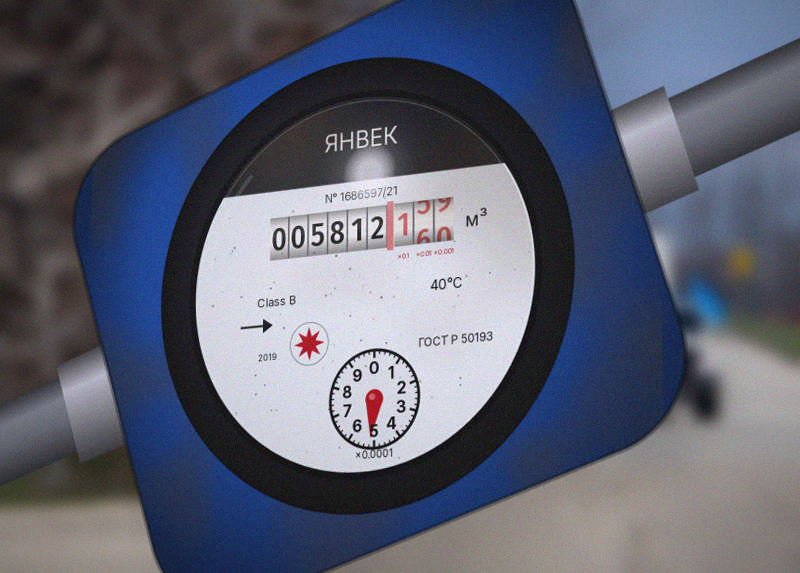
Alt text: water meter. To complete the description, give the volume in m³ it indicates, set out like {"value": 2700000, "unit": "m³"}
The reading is {"value": 5812.1595, "unit": "m³"}
